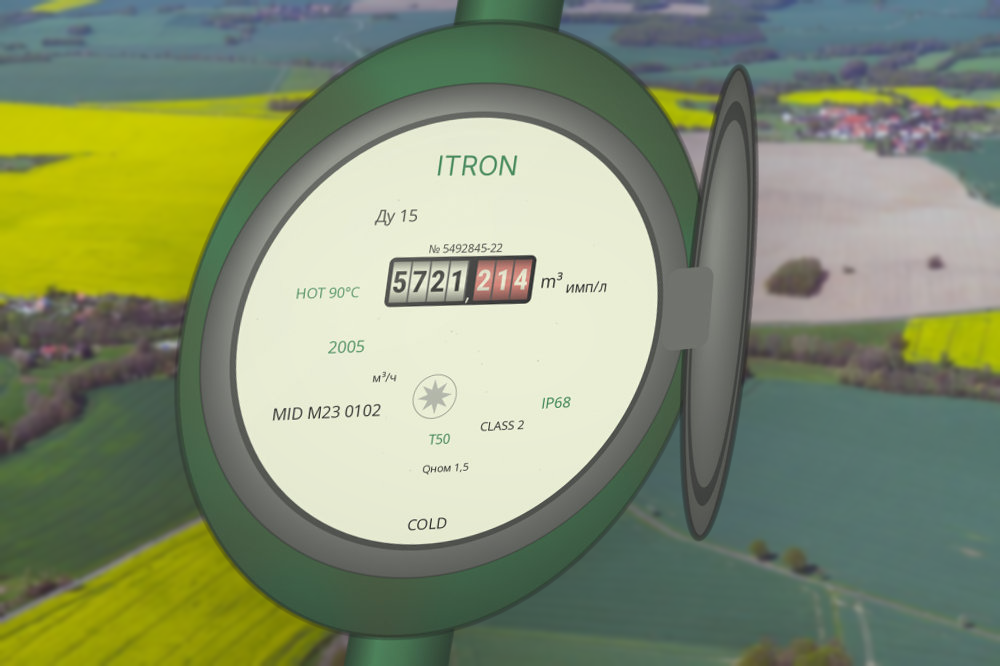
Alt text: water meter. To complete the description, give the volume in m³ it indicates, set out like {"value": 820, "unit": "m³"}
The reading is {"value": 5721.214, "unit": "m³"}
